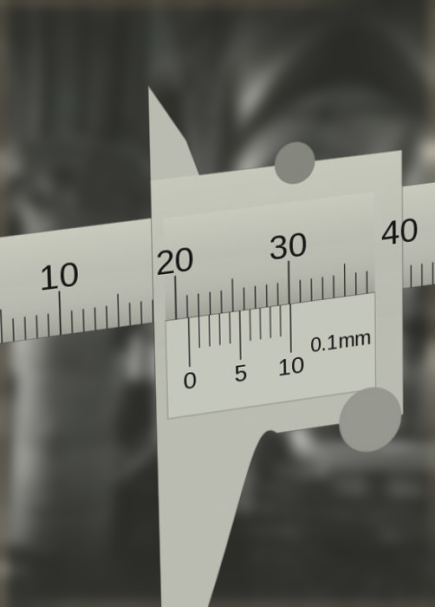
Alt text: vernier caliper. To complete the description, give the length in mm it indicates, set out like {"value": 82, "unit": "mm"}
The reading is {"value": 21.1, "unit": "mm"}
